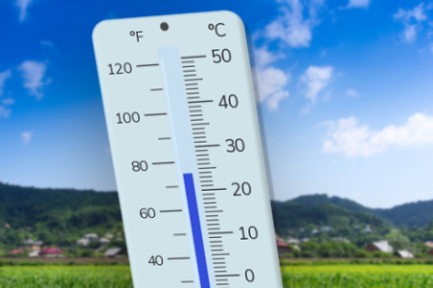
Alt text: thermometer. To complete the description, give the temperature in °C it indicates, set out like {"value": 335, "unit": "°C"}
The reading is {"value": 24, "unit": "°C"}
